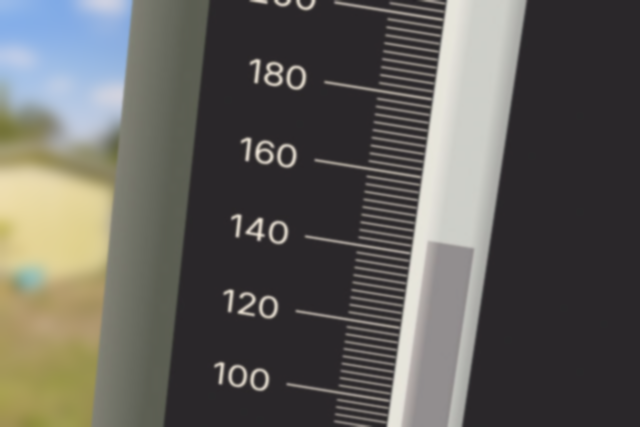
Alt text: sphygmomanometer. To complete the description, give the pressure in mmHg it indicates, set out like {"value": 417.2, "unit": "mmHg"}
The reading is {"value": 144, "unit": "mmHg"}
